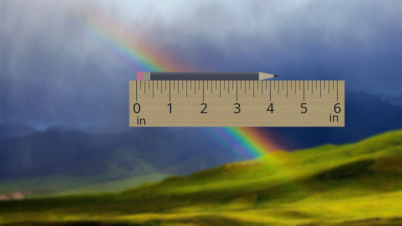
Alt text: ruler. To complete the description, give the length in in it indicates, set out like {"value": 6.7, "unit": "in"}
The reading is {"value": 4.25, "unit": "in"}
